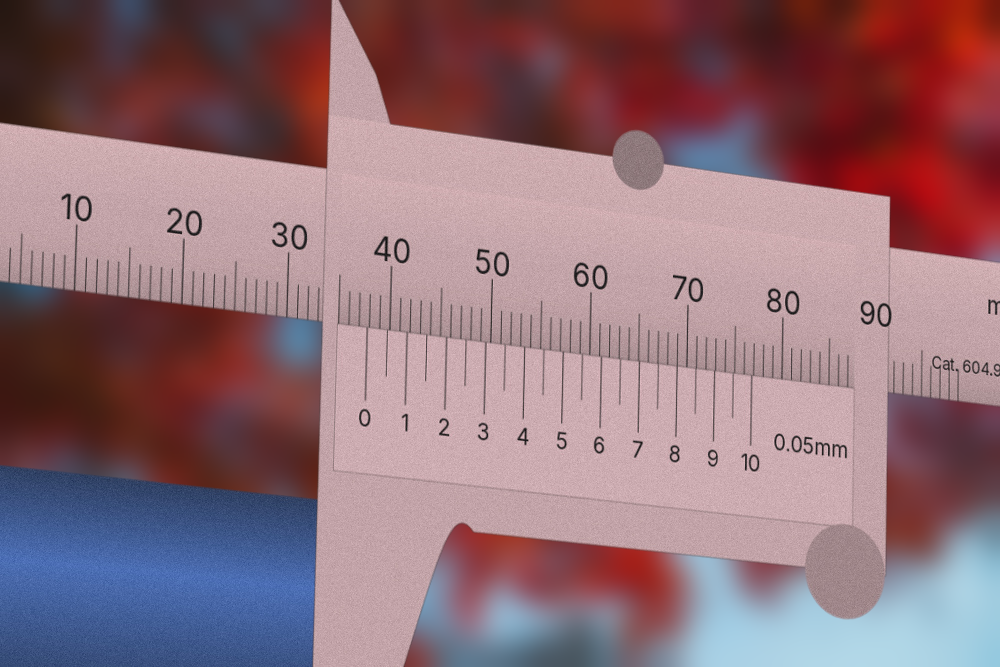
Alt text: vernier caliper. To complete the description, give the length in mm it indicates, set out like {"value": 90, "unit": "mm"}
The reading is {"value": 37.8, "unit": "mm"}
